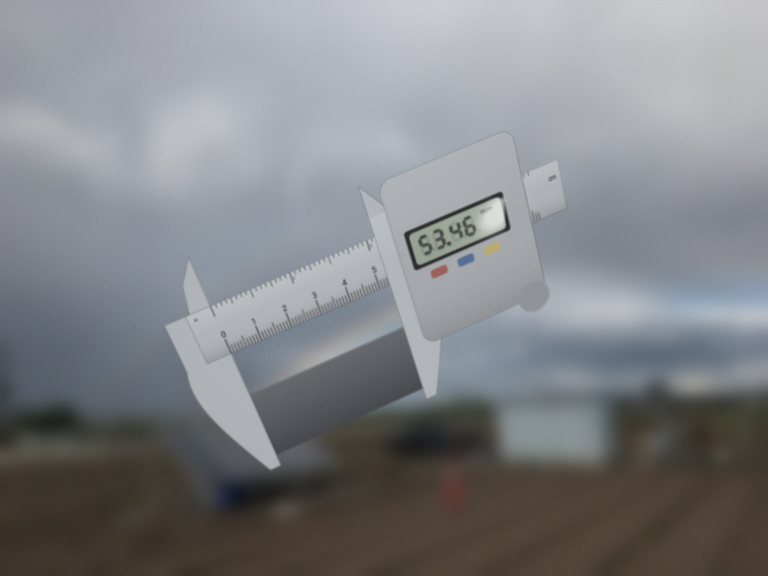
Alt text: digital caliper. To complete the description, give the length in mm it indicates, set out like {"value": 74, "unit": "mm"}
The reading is {"value": 53.46, "unit": "mm"}
